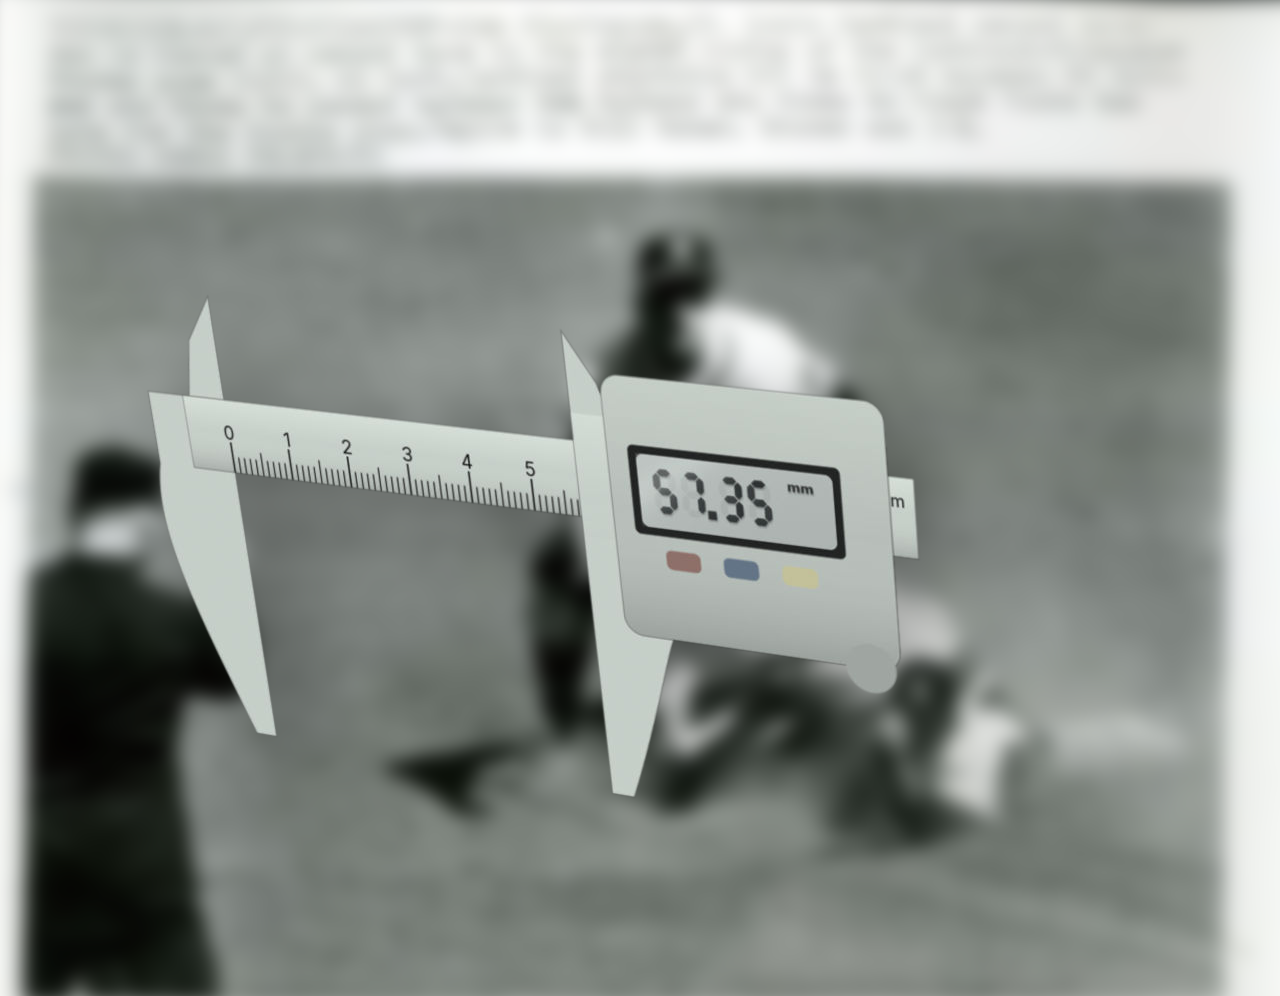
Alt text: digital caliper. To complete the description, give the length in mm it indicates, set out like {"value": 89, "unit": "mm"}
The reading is {"value": 57.35, "unit": "mm"}
